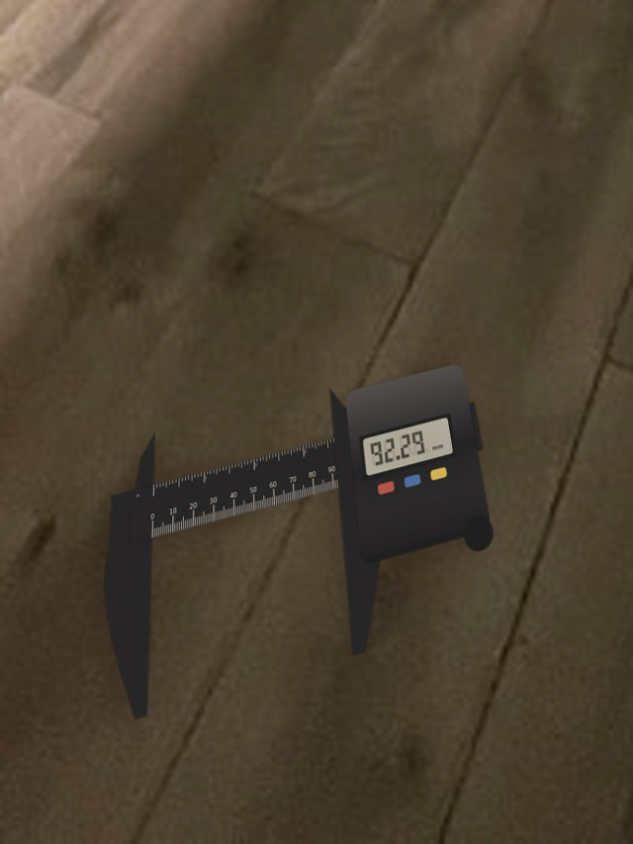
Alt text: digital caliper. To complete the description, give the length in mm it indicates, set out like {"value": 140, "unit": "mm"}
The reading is {"value": 92.29, "unit": "mm"}
